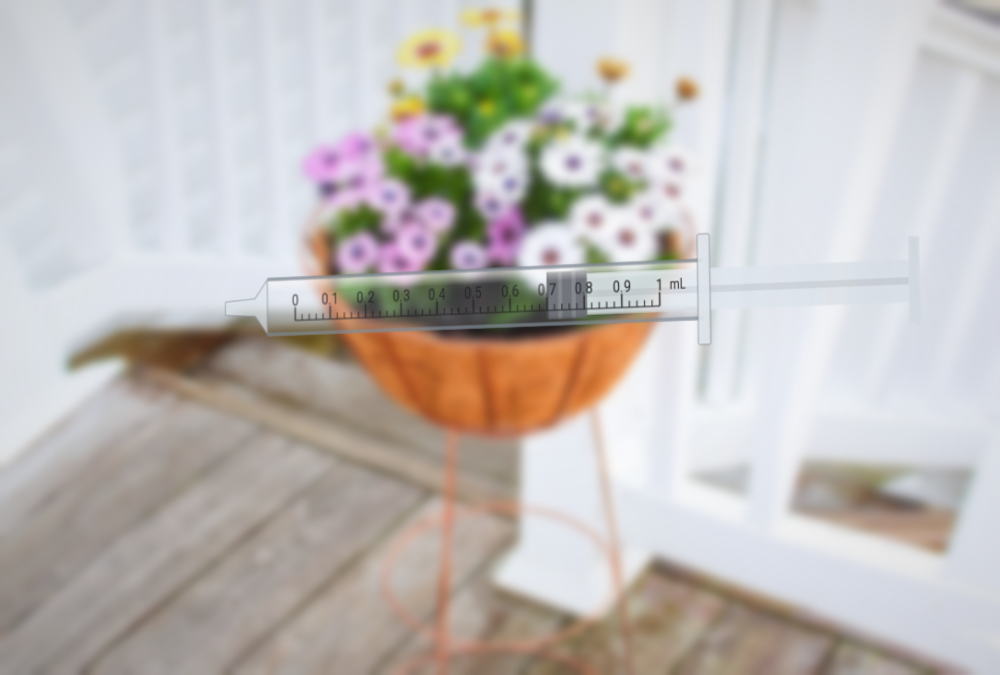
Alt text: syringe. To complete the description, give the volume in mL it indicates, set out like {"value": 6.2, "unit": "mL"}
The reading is {"value": 0.7, "unit": "mL"}
